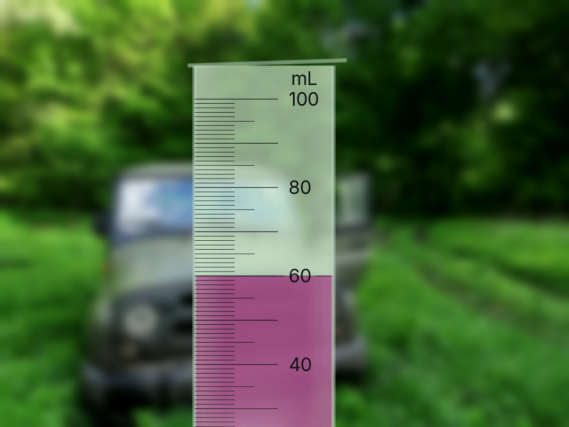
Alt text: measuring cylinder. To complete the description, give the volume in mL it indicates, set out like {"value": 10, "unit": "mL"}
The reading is {"value": 60, "unit": "mL"}
